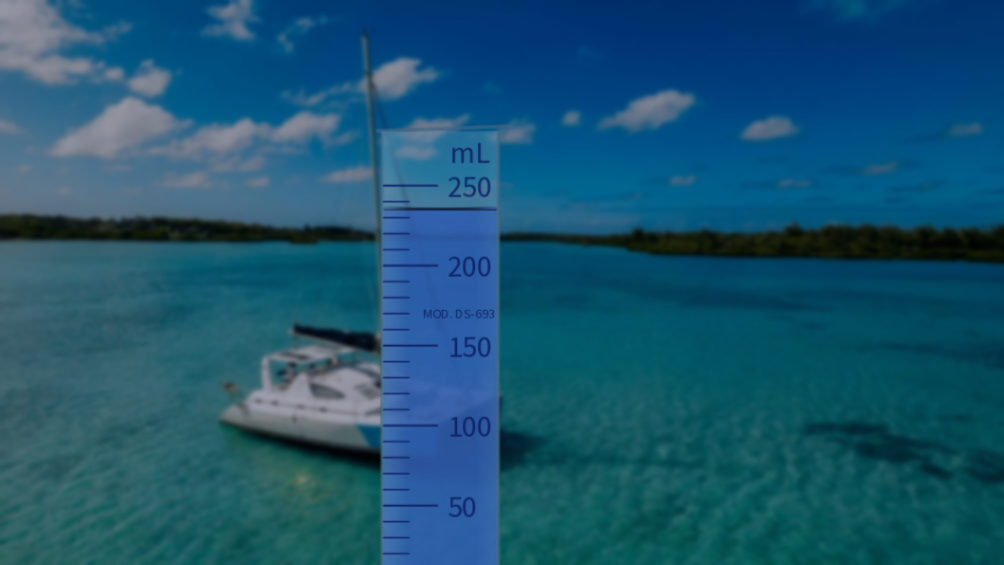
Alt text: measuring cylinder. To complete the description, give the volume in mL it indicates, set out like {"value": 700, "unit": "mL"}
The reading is {"value": 235, "unit": "mL"}
